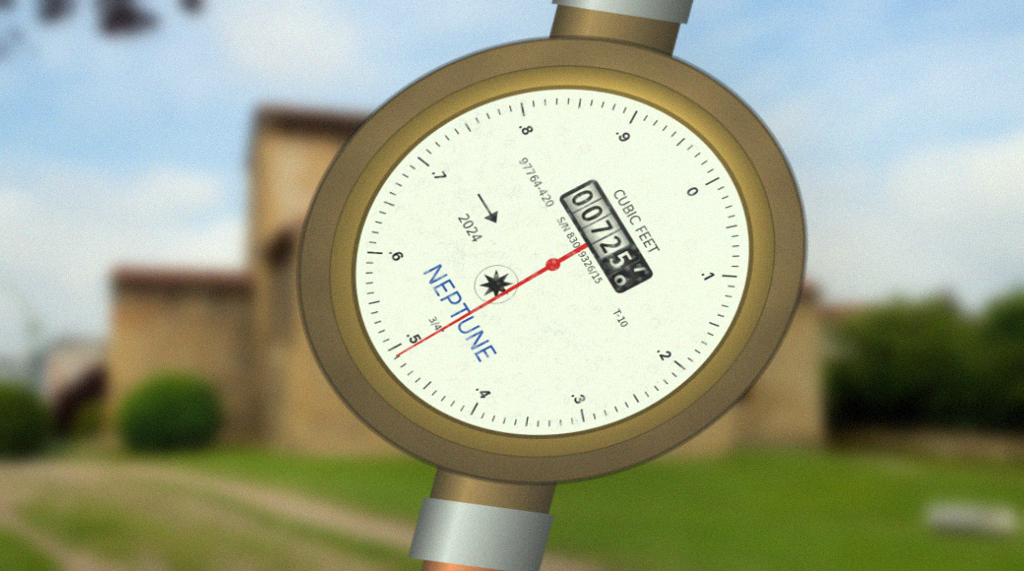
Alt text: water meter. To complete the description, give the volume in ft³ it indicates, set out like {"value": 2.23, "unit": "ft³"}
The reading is {"value": 7257.49, "unit": "ft³"}
